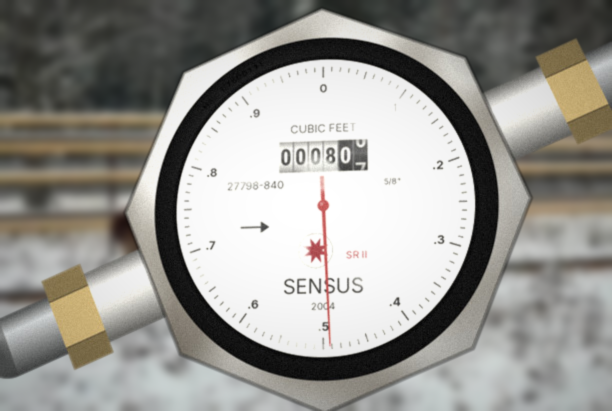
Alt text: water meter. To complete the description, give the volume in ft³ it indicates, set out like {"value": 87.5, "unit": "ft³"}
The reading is {"value": 806.49, "unit": "ft³"}
